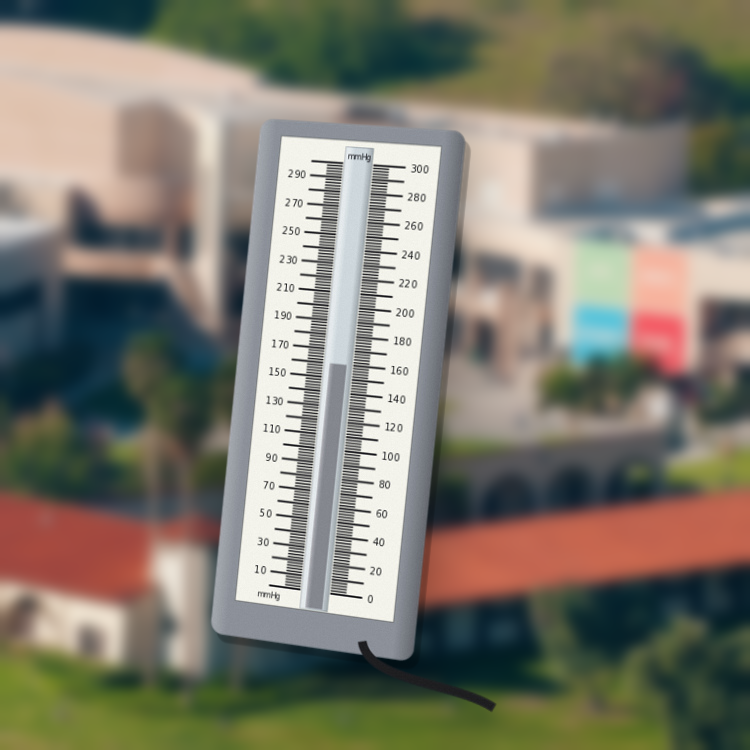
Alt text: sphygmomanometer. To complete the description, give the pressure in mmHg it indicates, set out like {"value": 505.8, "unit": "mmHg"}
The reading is {"value": 160, "unit": "mmHg"}
